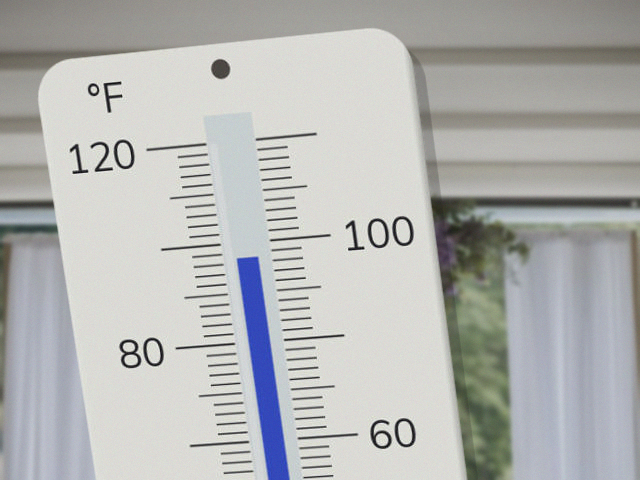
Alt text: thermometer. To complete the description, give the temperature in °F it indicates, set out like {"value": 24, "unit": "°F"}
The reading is {"value": 97, "unit": "°F"}
